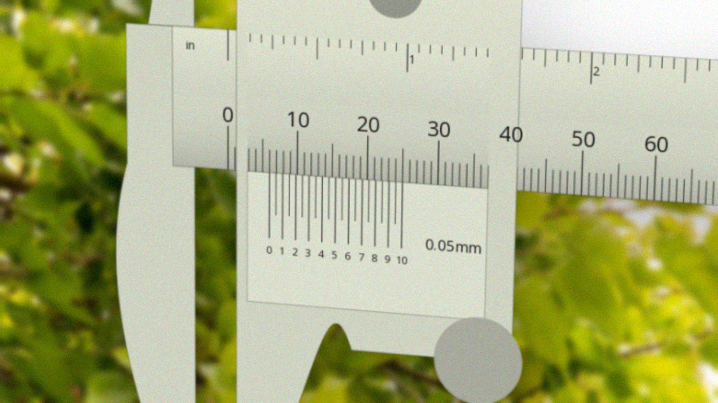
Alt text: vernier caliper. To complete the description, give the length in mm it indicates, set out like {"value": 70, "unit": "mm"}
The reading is {"value": 6.0, "unit": "mm"}
